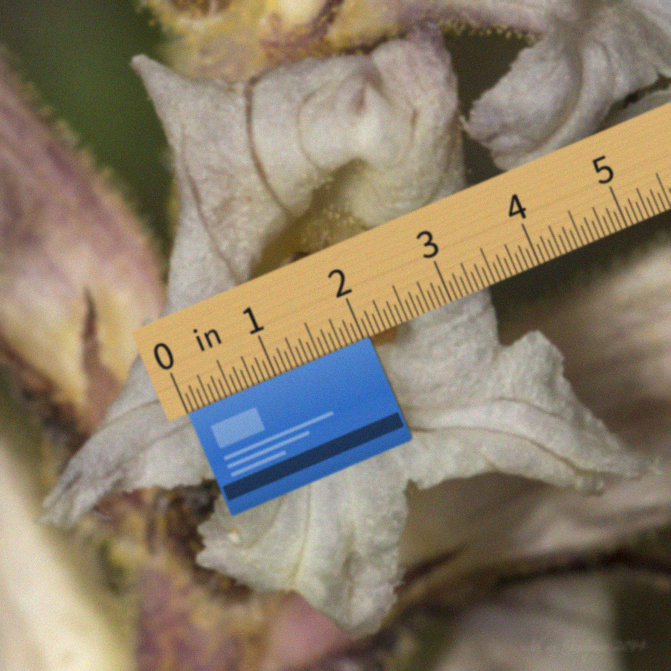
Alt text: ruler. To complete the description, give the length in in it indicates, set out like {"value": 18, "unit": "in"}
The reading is {"value": 2.0625, "unit": "in"}
